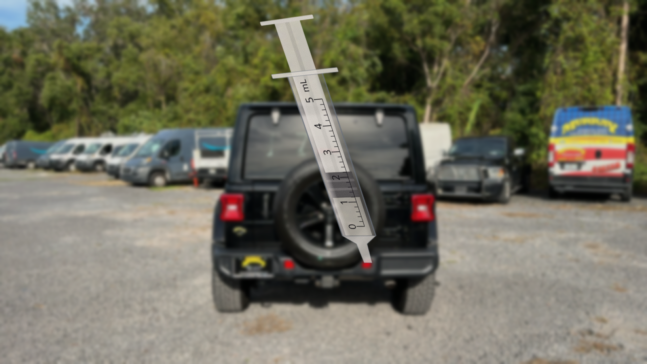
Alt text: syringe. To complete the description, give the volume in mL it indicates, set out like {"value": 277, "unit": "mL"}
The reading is {"value": 1.2, "unit": "mL"}
